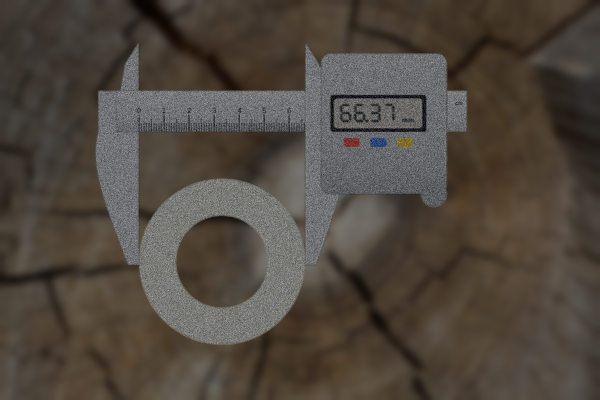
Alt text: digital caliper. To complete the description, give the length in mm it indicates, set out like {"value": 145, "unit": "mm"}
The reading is {"value": 66.37, "unit": "mm"}
